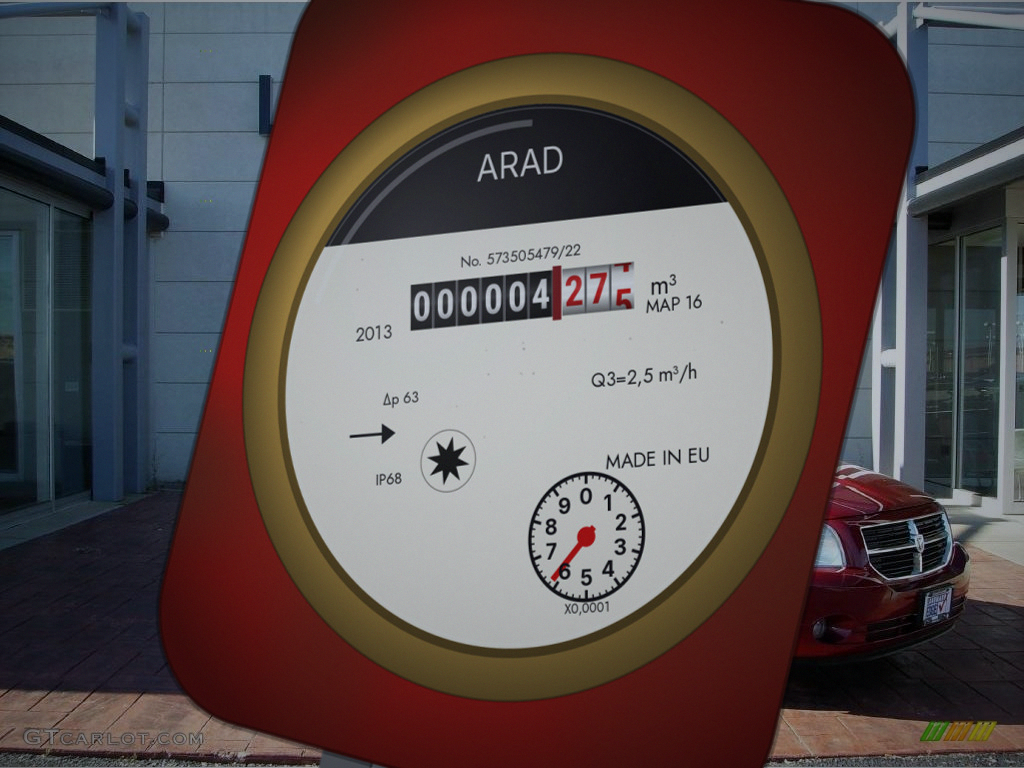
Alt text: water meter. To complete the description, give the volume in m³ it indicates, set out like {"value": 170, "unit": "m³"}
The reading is {"value": 4.2746, "unit": "m³"}
